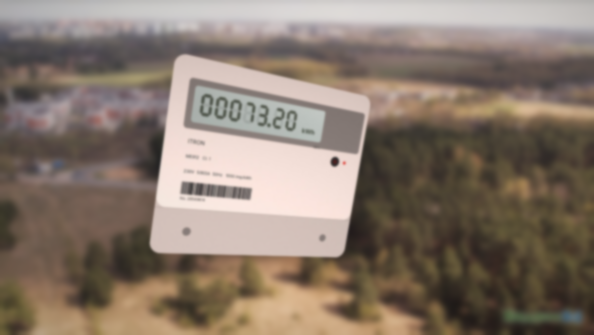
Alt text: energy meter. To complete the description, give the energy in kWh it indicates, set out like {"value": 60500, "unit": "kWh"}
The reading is {"value": 73.20, "unit": "kWh"}
